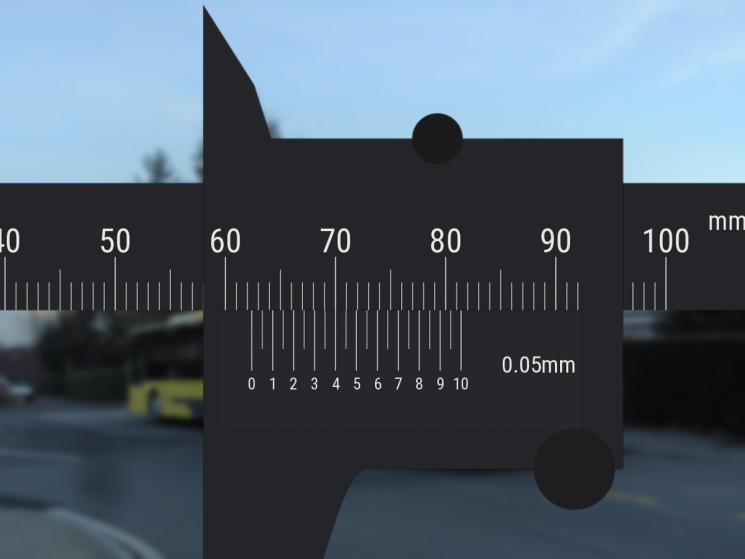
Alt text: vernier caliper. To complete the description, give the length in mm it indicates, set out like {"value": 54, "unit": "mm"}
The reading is {"value": 62.4, "unit": "mm"}
